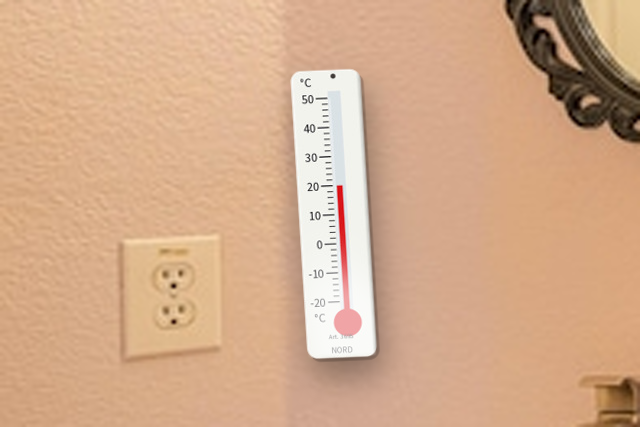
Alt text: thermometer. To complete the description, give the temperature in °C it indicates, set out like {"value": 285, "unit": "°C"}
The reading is {"value": 20, "unit": "°C"}
